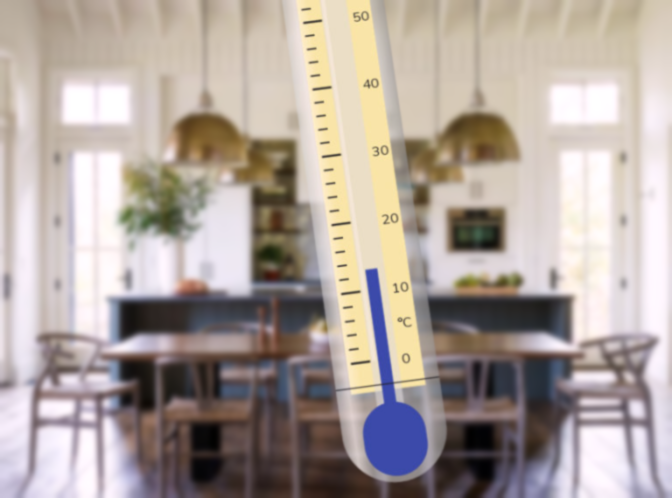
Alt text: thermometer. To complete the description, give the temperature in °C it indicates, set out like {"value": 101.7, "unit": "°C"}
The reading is {"value": 13, "unit": "°C"}
